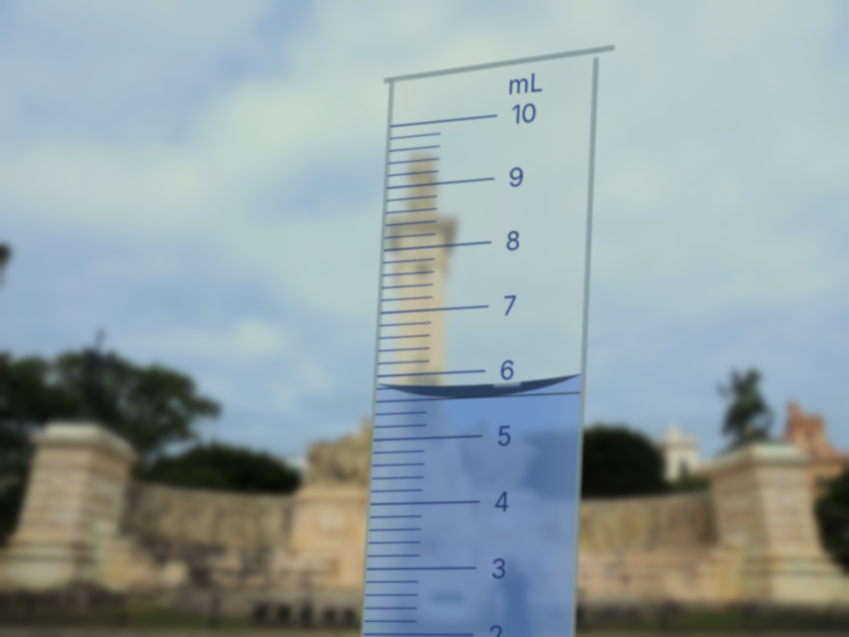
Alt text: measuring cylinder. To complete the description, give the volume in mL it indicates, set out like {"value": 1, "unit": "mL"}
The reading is {"value": 5.6, "unit": "mL"}
